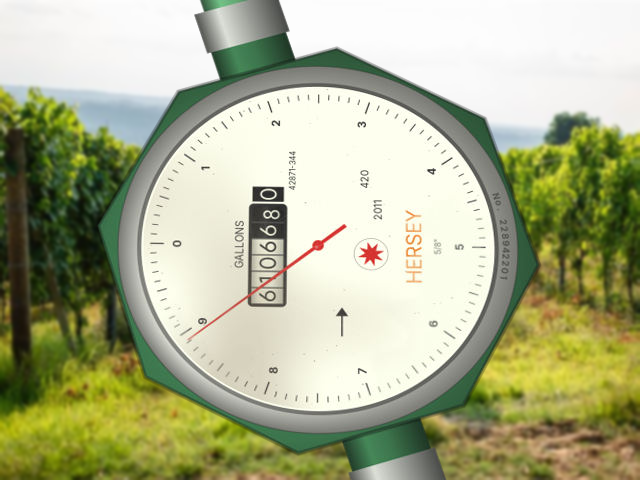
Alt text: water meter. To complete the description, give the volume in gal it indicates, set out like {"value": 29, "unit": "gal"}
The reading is {"value": 6106678.9, "unit": "gal"}
